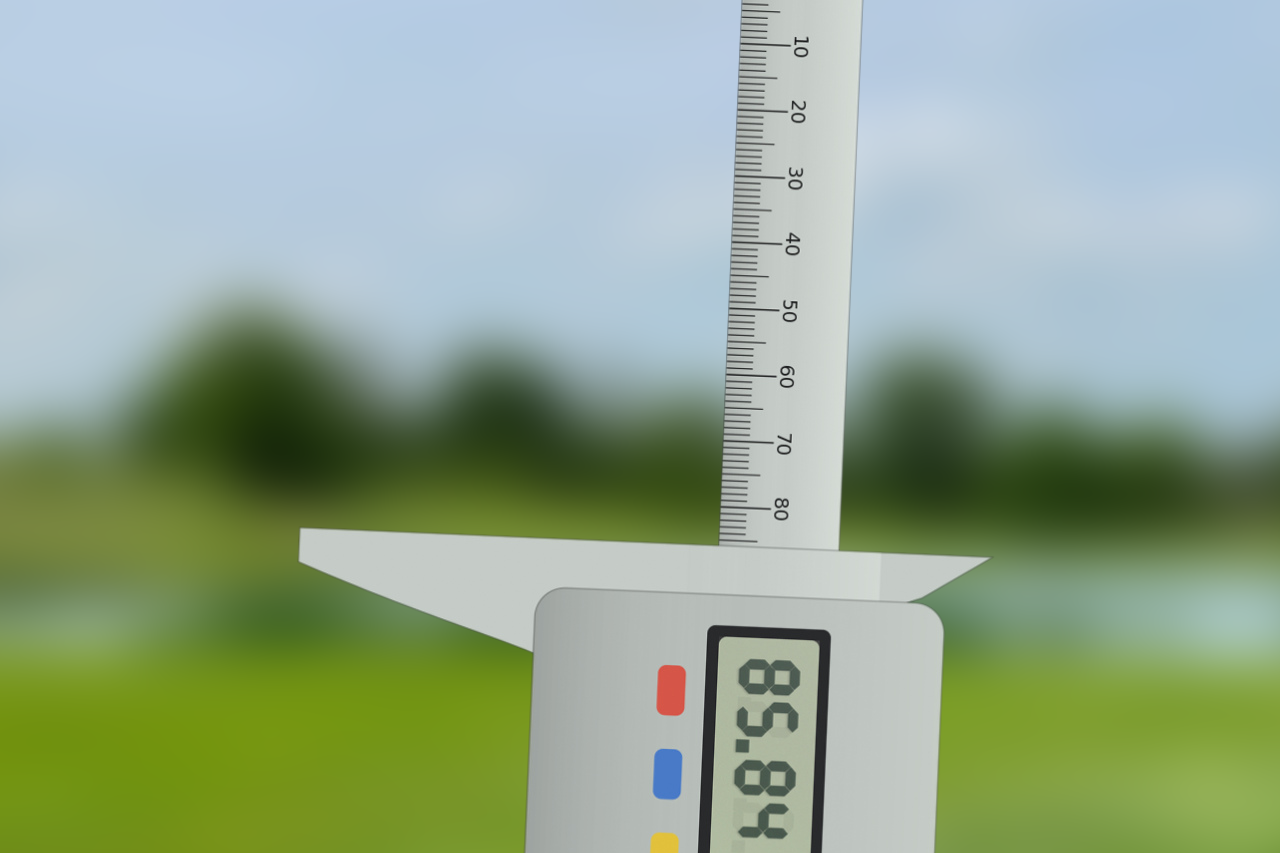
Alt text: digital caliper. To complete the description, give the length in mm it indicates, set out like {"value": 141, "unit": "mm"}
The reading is {"value": 85.84, "unit": "mm"}
